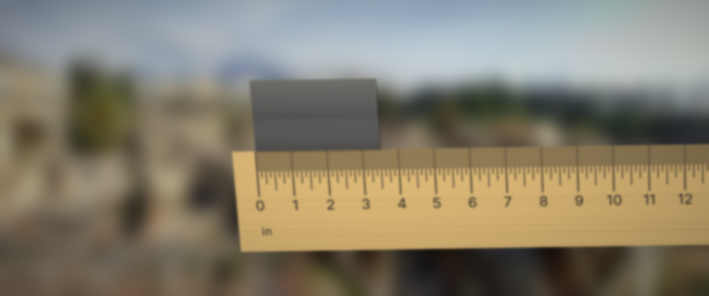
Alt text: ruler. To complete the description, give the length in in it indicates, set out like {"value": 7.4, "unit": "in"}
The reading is {"value": 3.5, "unit": "in"}
